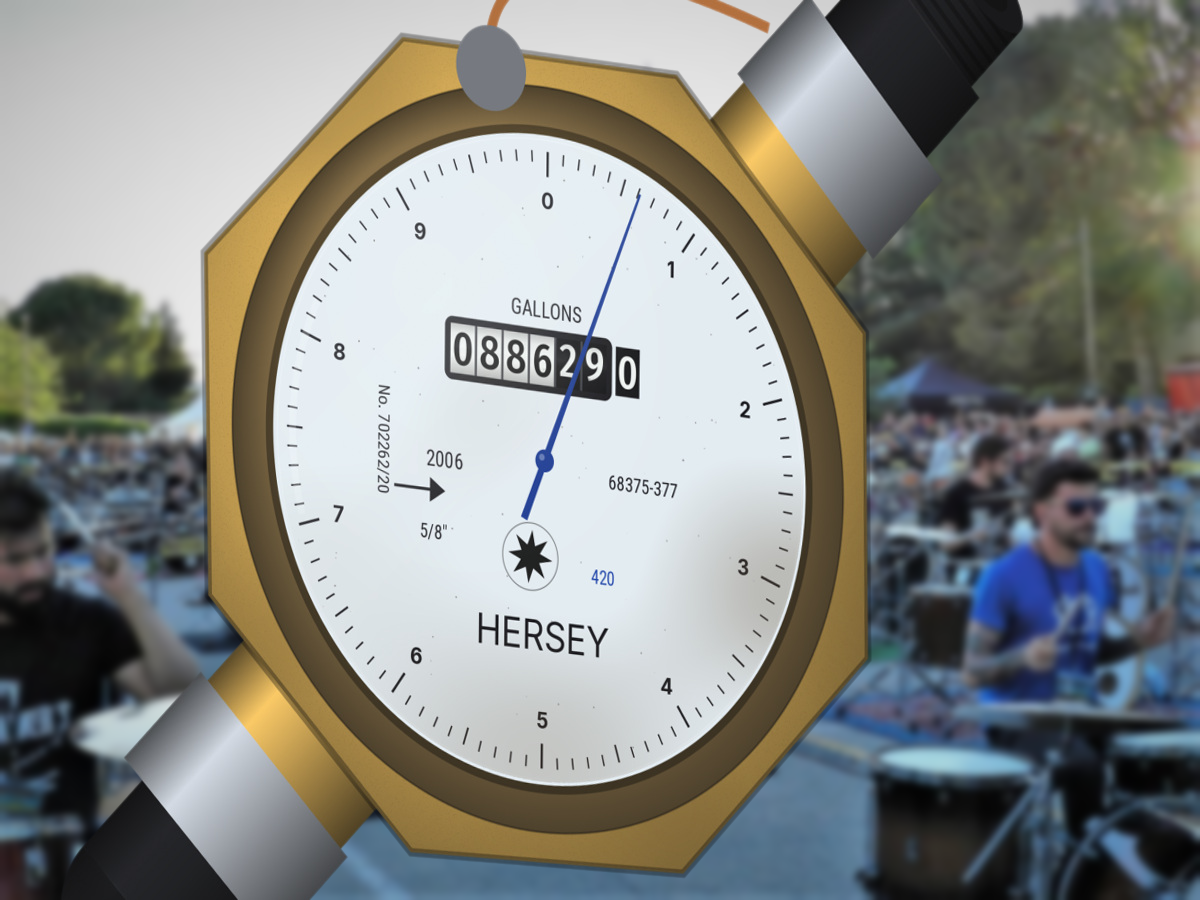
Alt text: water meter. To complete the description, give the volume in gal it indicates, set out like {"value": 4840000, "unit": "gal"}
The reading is {"value": 886290.6, "unit": "gal"}
